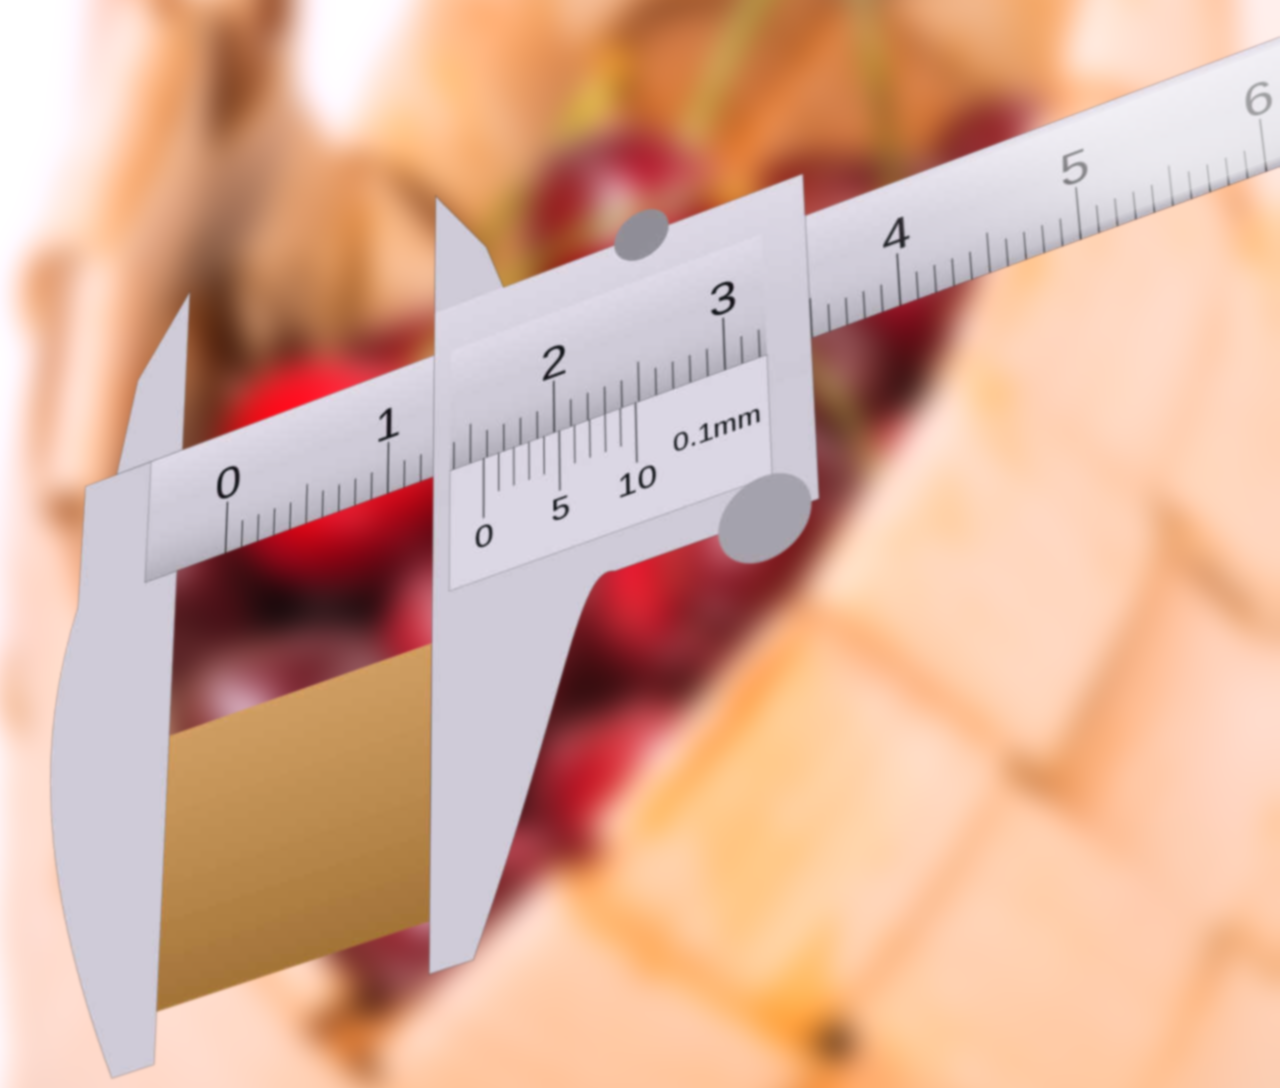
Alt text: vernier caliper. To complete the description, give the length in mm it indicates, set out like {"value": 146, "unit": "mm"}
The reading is {"value": 15.8, "unit": "mm"}
